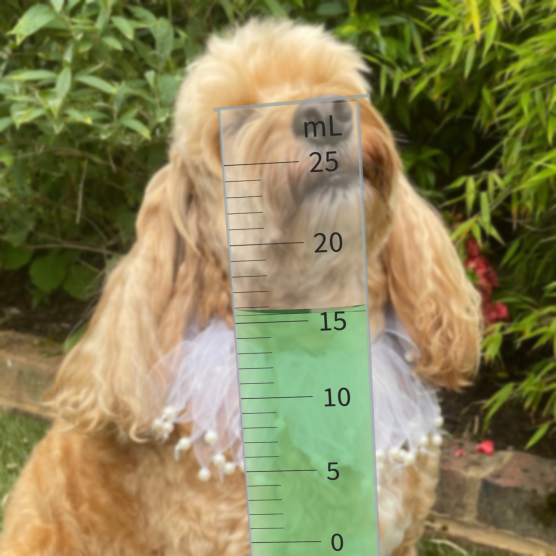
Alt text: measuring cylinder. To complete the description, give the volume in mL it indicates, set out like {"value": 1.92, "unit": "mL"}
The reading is {"value": 15.5, "unit": "mL"}
